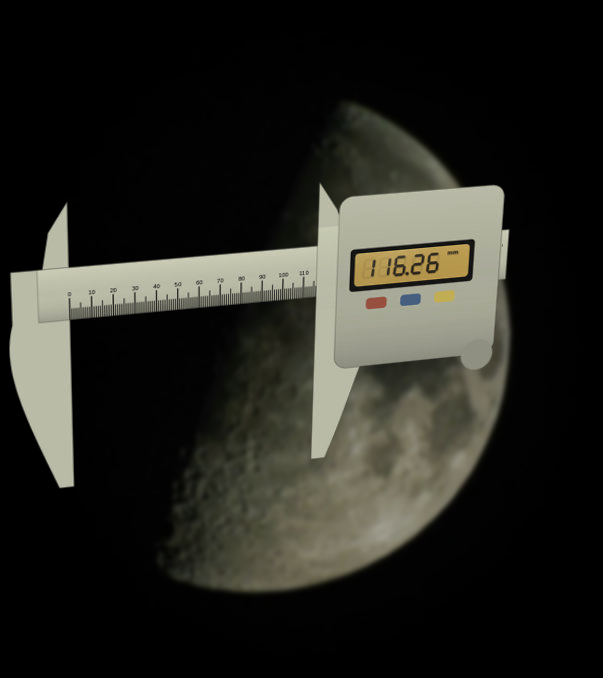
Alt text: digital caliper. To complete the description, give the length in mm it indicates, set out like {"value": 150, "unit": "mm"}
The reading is {"value": 116.26, "unit": "mm"}
